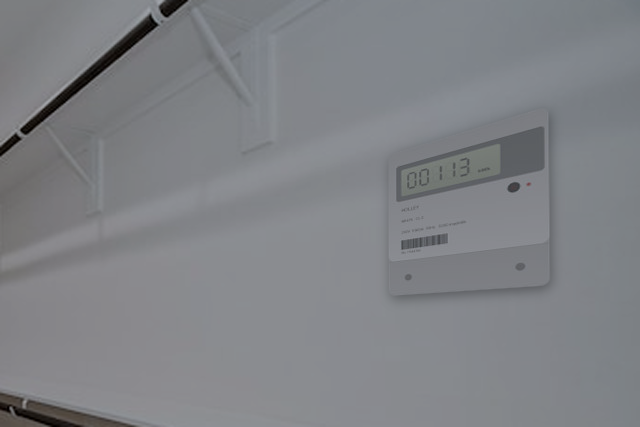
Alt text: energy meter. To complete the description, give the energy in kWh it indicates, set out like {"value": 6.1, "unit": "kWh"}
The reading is {"value": 113, "unit": "kWh"}
